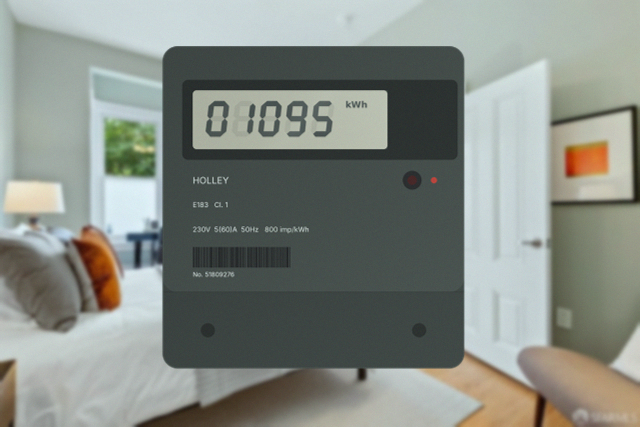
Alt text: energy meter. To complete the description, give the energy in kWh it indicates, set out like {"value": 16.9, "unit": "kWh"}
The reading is {"value": 1095, "unit": "kWh"}
